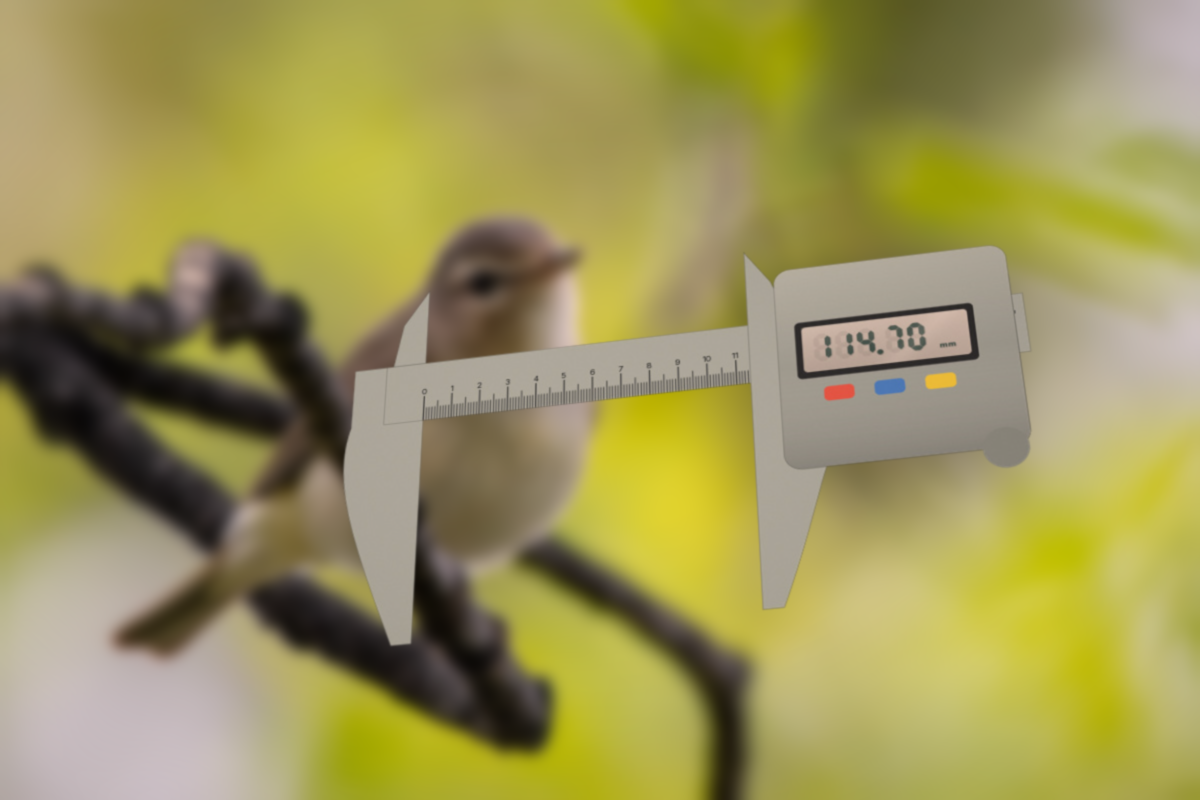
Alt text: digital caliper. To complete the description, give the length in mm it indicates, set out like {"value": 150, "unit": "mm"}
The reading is {"value": 114.70, "unit": "mm"}
